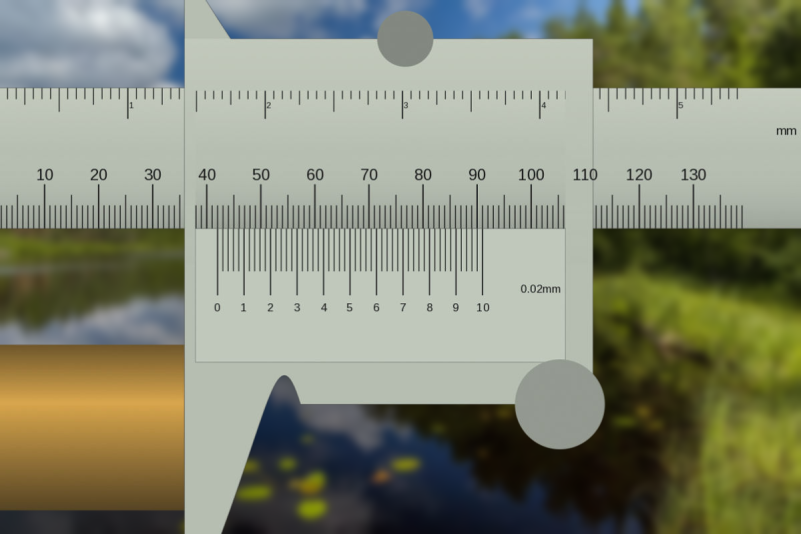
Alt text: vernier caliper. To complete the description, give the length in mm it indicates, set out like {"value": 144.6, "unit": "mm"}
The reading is {"value": 42.0, "unit": "mm"}
